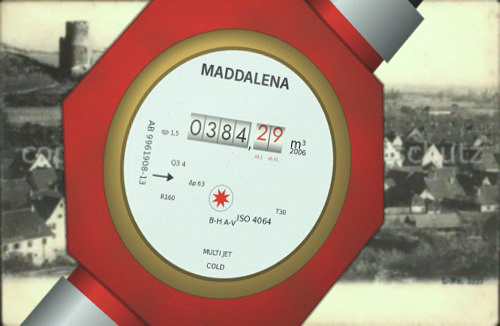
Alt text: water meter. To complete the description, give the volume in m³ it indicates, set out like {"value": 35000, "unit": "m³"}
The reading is {"value": 384.29, "unit": "m³"}
